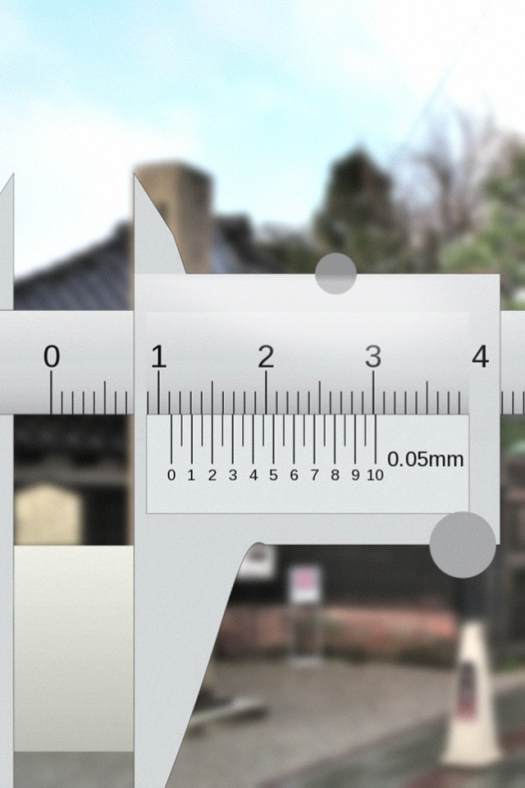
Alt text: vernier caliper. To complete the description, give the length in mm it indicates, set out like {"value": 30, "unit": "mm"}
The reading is {"value": 11.2, "unit": "mm"}
